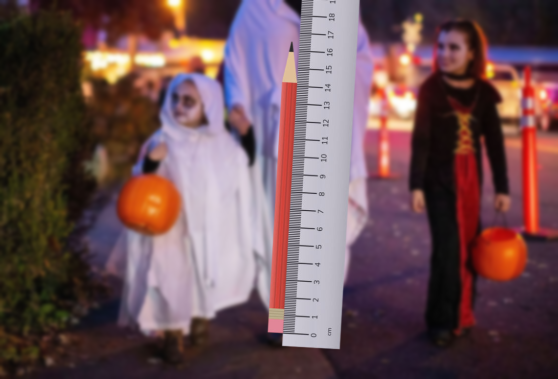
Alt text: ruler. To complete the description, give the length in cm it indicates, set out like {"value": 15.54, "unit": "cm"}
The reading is {"value": 16.5, "unit": "cm"}
